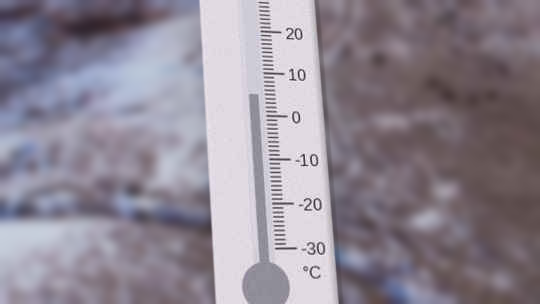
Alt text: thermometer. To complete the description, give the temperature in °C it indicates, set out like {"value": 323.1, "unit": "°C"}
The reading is {"value": 5, "unit": "°C"}
